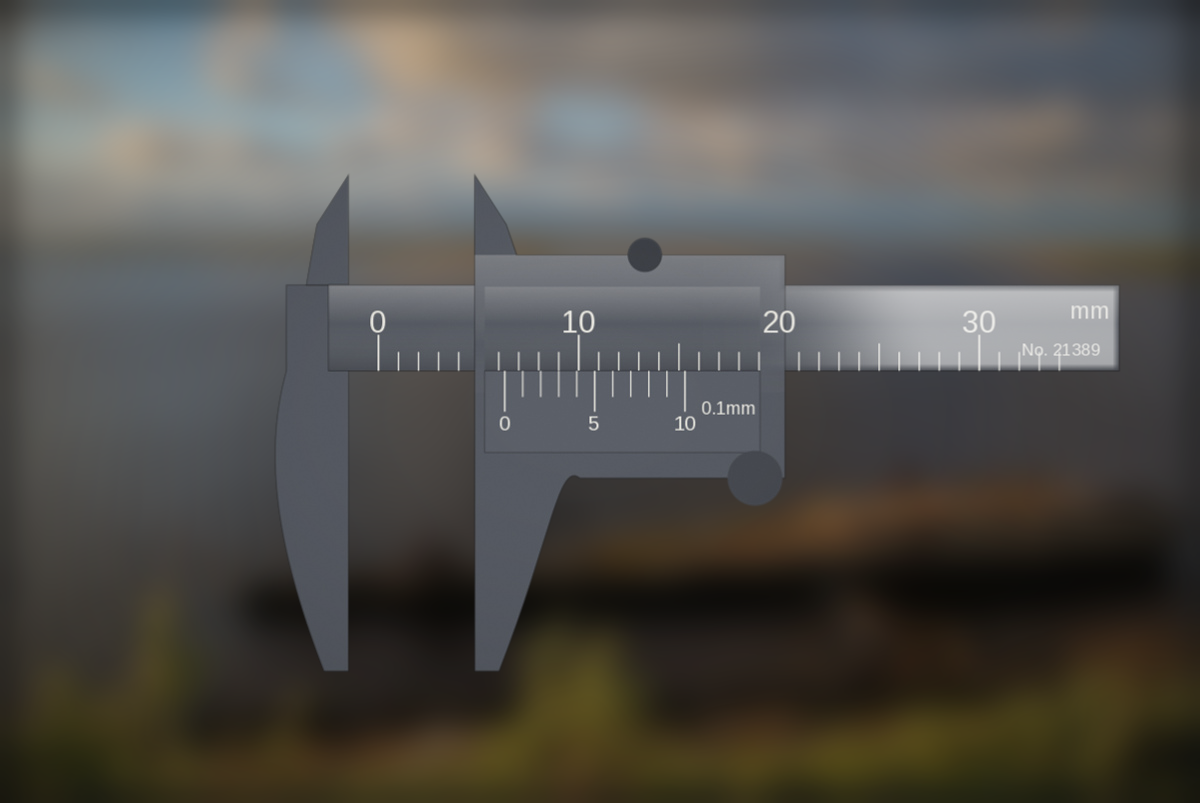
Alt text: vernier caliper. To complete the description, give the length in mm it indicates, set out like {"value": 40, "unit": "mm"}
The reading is {"value": 6.3, "unit": "mm"}
